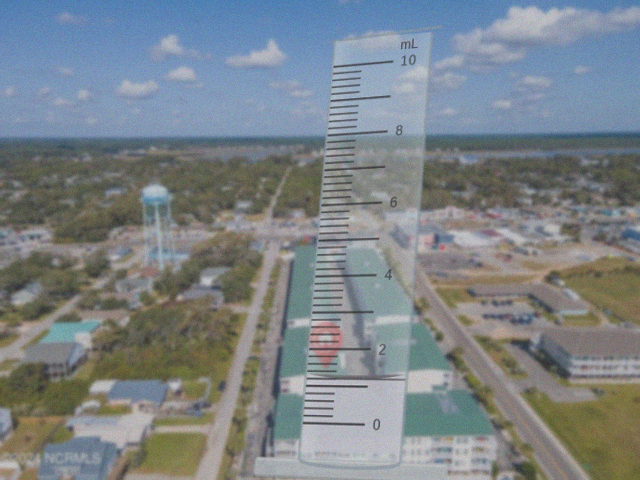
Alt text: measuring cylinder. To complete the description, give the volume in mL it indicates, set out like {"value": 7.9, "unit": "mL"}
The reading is {"value": 1.2, "unit": "mL"}
